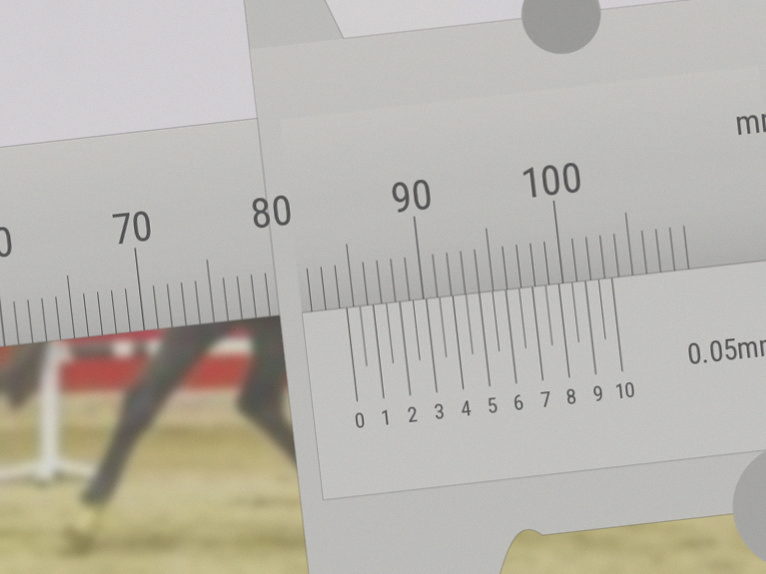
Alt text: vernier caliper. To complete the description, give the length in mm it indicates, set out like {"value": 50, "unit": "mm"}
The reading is {"value": 84.5, "unit": "mm"}
